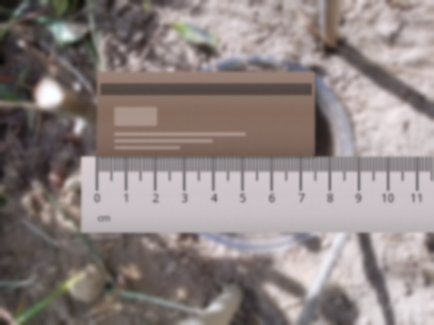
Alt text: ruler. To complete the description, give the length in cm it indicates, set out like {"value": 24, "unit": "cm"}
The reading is {"value": 7.5, "unit": "cm"}
